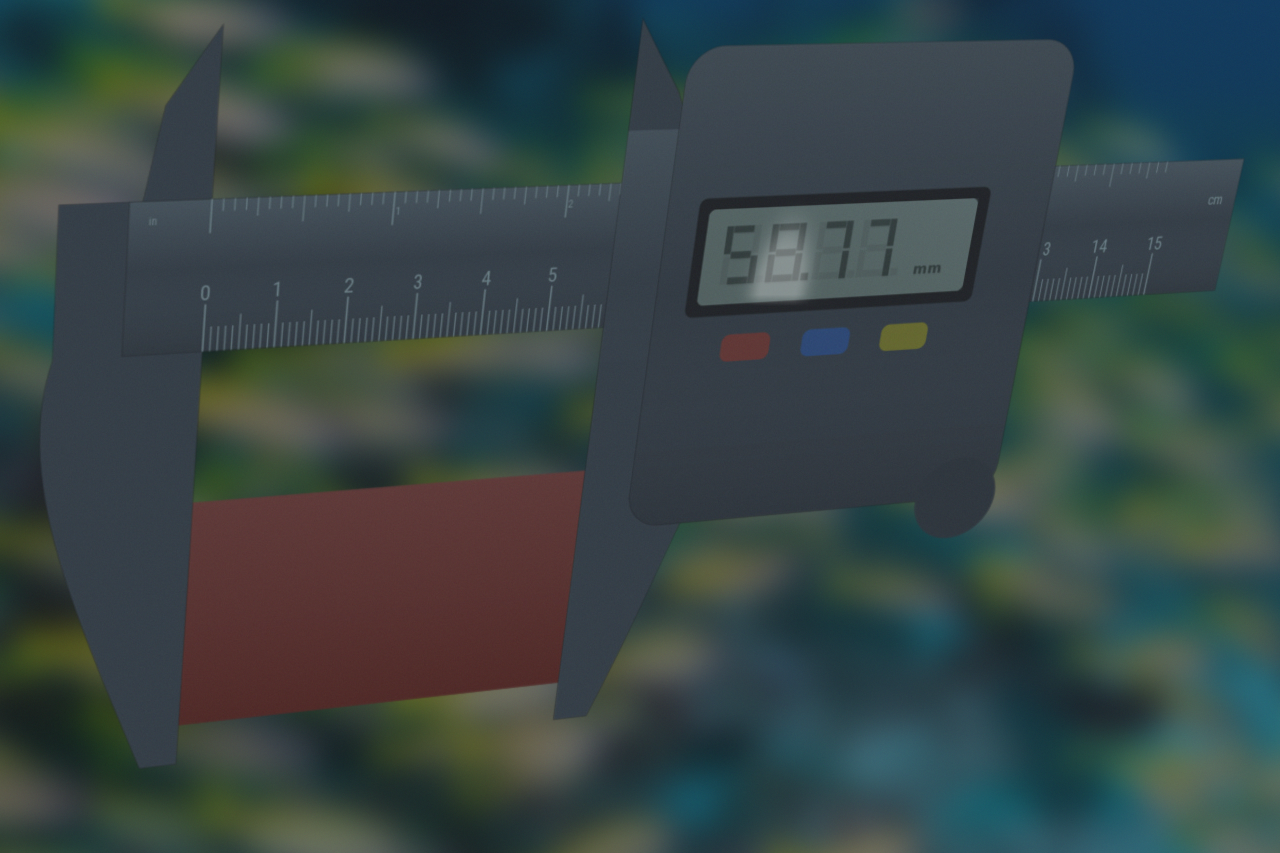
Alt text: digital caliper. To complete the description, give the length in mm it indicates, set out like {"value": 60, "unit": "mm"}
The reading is {"value": 58.77, "unit": "mm"}
